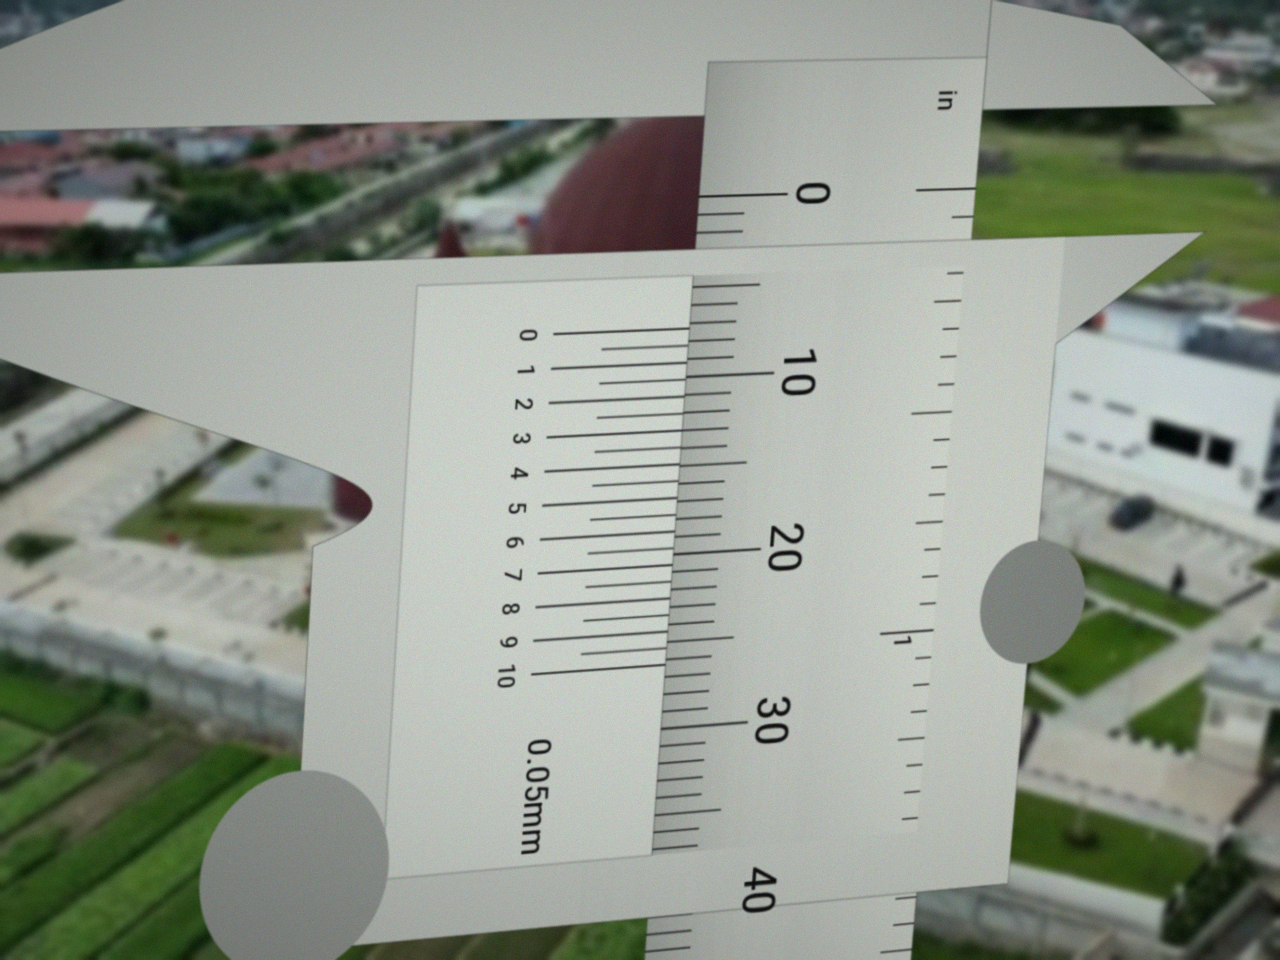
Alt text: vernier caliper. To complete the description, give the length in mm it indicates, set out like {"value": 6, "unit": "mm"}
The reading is {"value": 7.3, "unit": "mm"}
